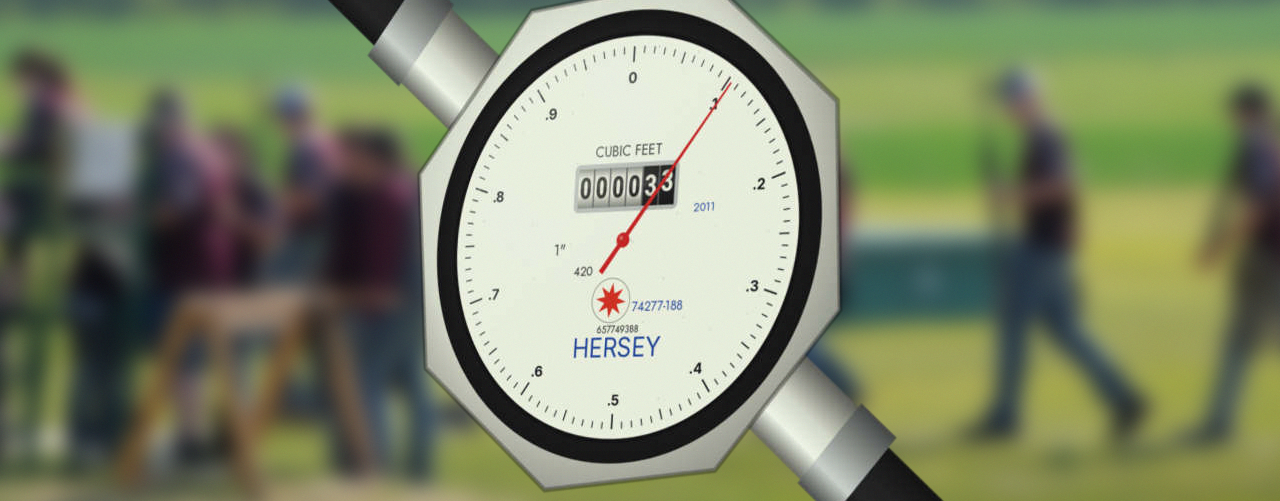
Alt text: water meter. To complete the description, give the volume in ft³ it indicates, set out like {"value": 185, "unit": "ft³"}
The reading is {"value": 33.10, "unit": "ft³"}
